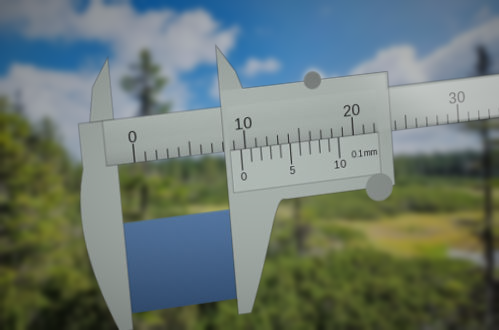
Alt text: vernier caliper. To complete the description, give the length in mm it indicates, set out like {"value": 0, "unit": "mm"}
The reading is {"value": 9.6, "unit": "mm"}
